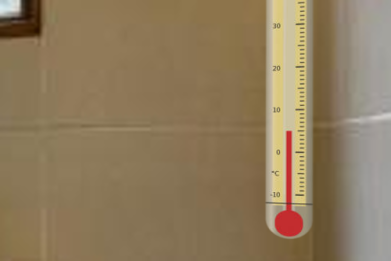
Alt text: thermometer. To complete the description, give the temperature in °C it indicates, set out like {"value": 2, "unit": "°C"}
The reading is {"value": 5, "unit": "°C"}
